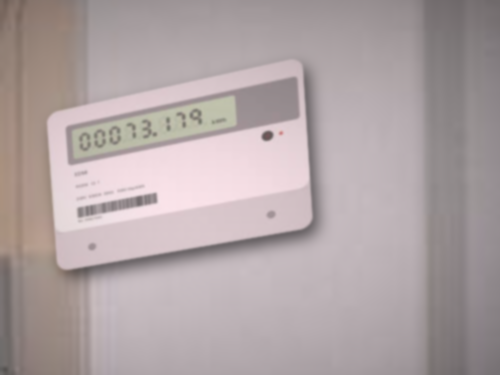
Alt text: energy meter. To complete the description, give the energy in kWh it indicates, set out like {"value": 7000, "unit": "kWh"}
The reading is {"value": 73.179, "unit": "kWh"}
